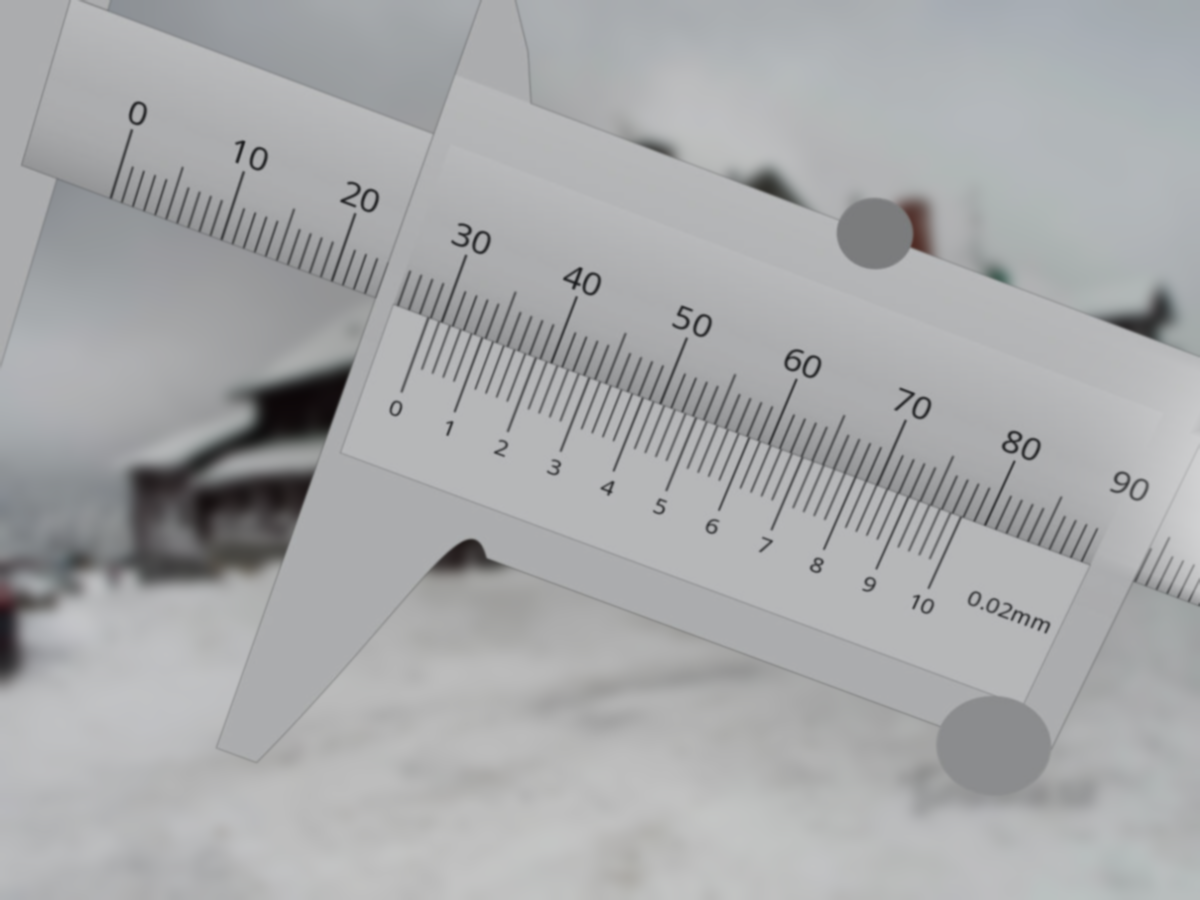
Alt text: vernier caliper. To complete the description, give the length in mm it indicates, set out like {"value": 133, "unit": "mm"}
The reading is {"value": 28.8, "unit": "mm"}
